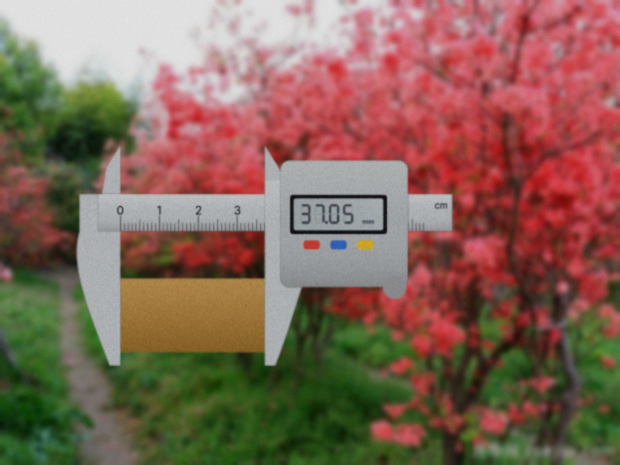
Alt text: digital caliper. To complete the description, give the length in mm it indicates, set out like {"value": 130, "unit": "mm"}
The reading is {"value": 37.05, "unit": "mm"}
